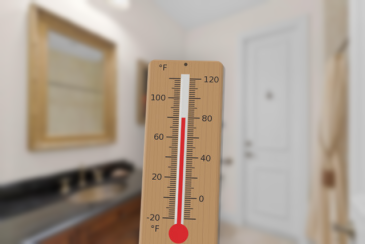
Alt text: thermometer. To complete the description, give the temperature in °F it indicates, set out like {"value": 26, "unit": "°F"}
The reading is {"value": 80, "unit": "°F"}
